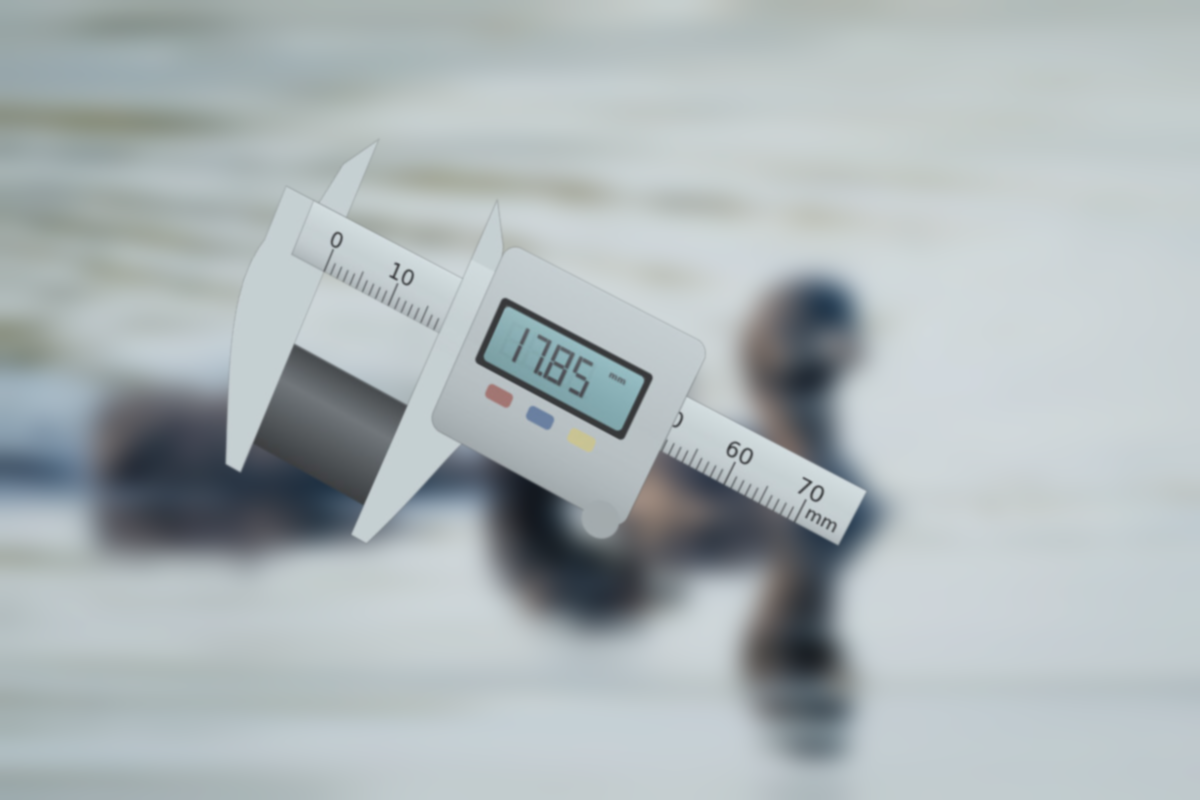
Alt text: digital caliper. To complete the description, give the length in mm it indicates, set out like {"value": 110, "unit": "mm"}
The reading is {"value": 17.85, "unit": "mm"}
